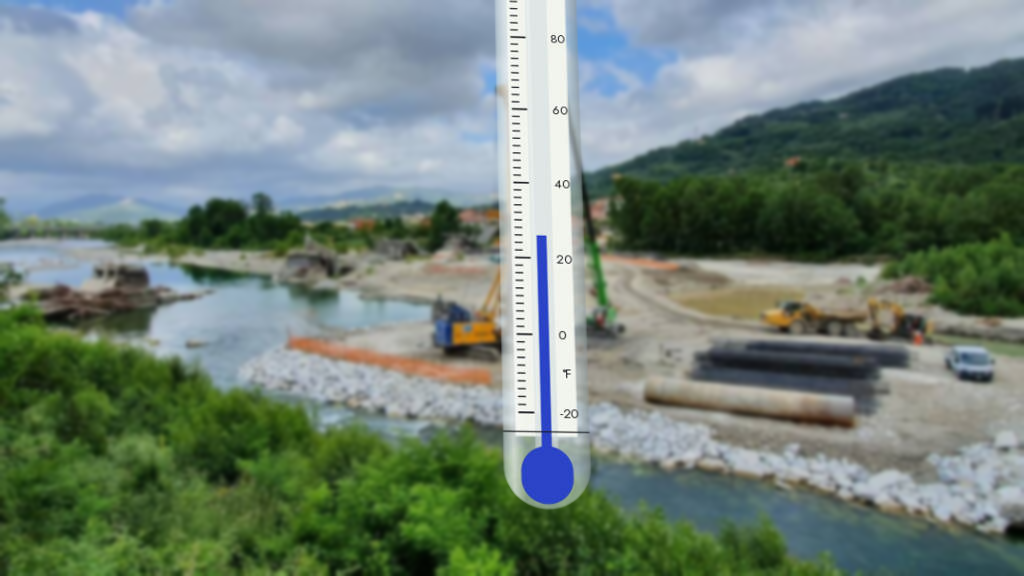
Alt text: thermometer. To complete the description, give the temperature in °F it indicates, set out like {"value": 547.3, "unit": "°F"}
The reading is {"value": 26, "unit": "°F"}
